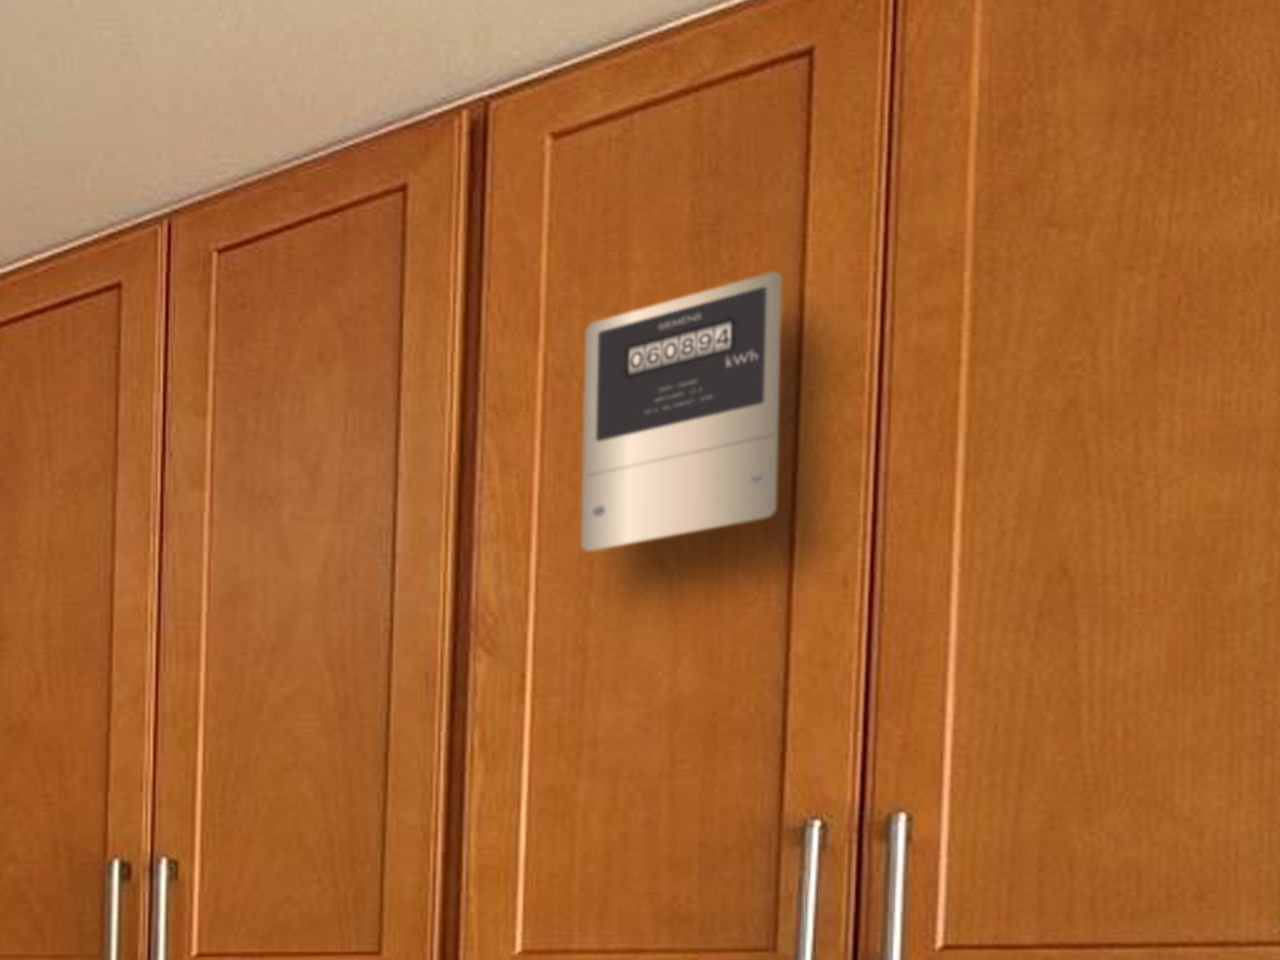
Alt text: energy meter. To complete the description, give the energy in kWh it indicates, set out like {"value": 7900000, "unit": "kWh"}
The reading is {"value": 60894, "unit": "kWh"}
